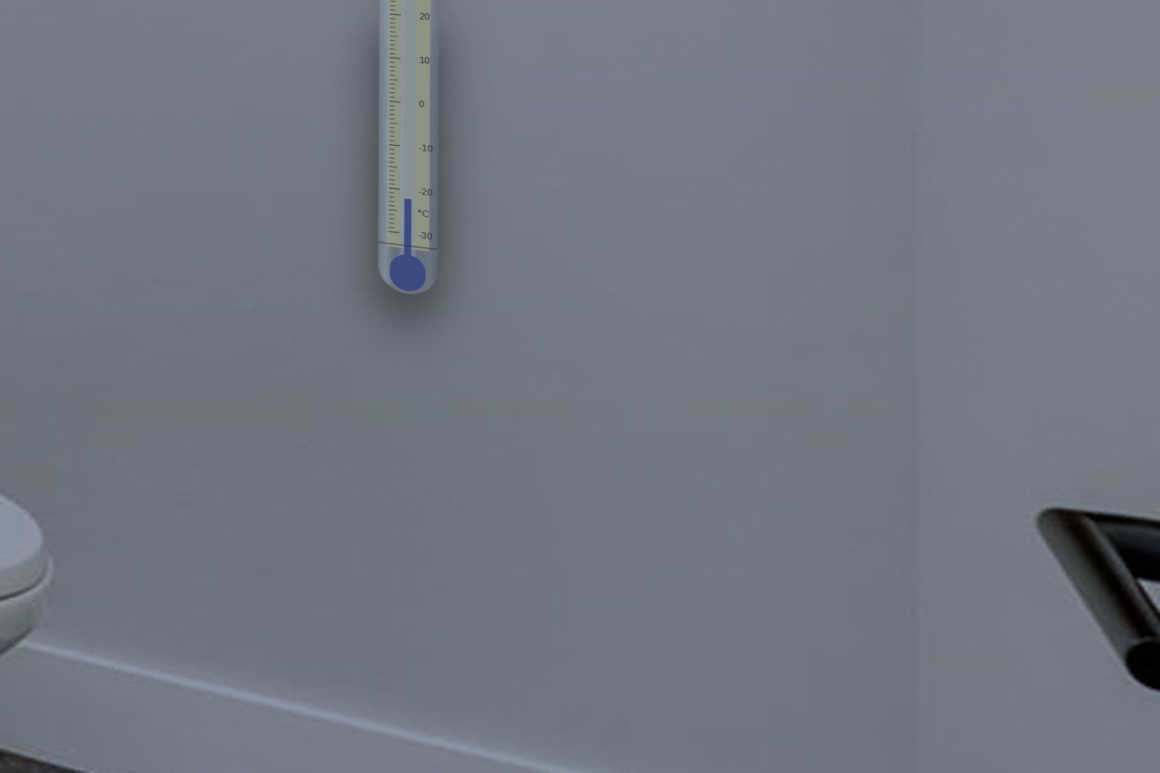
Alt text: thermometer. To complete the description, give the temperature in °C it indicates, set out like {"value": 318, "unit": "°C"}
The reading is {"value": -22, "unit": "°C"}
